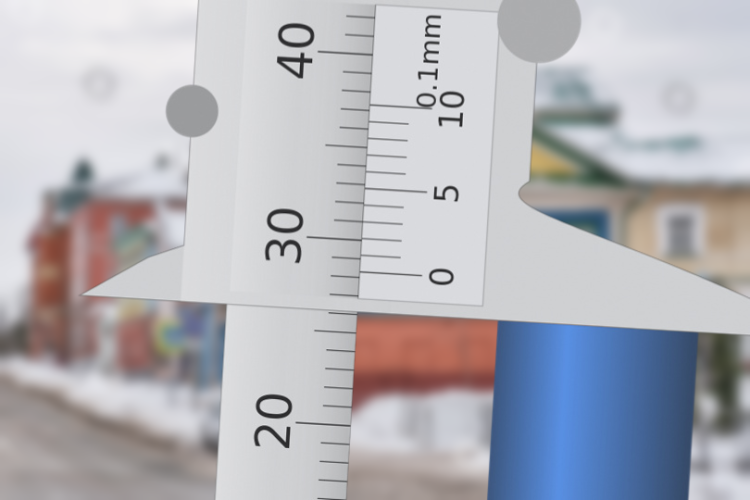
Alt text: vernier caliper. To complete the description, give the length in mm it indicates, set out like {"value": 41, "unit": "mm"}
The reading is {"value": 28.3, "unit": "mm"}
